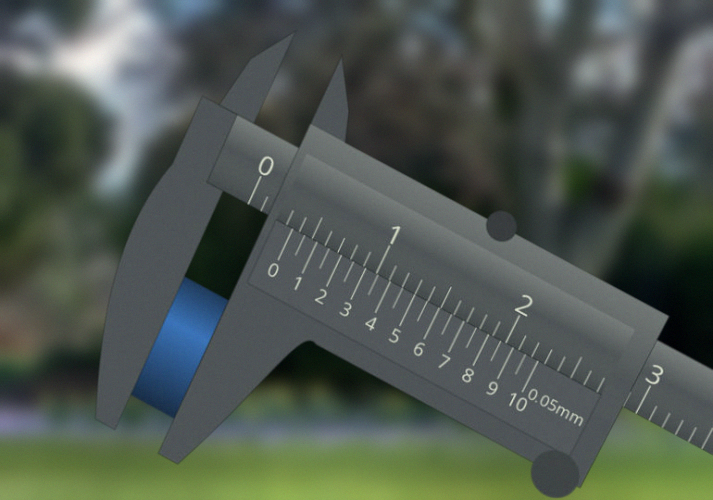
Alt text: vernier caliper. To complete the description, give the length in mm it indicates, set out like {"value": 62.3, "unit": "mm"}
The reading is {"value": 3.5, "unit": "mm"}
